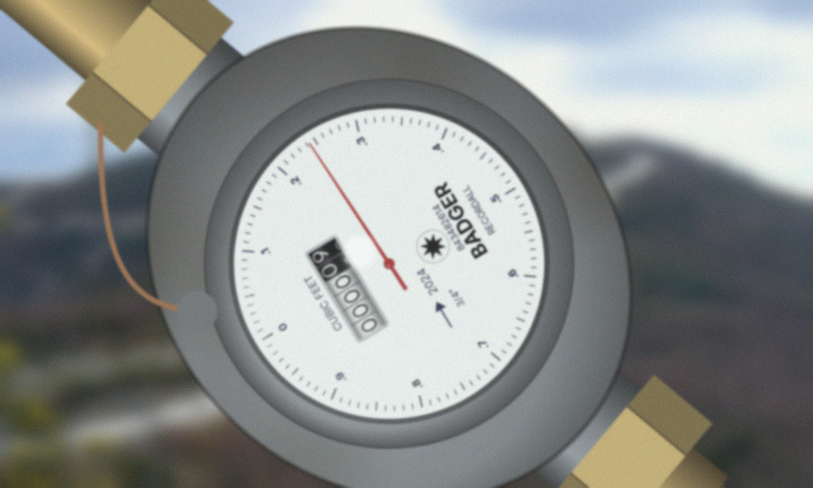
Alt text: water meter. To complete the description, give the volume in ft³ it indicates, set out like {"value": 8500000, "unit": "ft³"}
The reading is {"value": 9.24, "unit": "ft³"}
